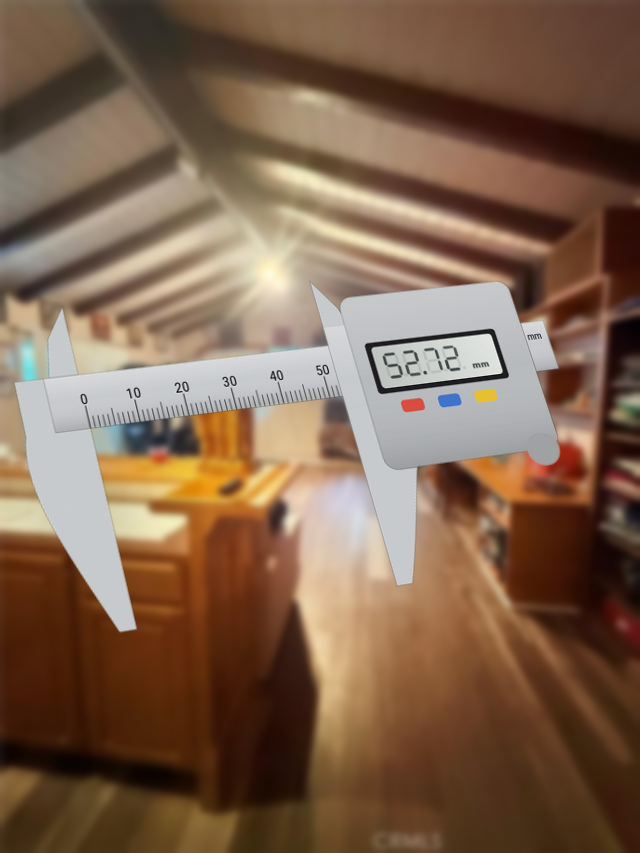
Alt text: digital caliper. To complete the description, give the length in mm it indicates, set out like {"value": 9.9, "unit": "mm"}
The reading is {"value": 52.72, "unit": "mm"}
